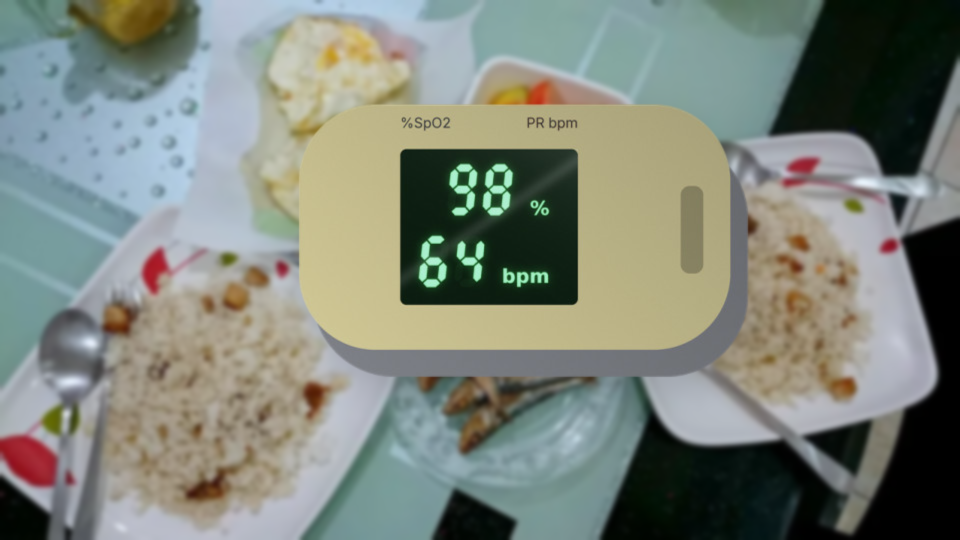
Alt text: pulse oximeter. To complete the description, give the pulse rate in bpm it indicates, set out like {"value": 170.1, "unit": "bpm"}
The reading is {"value": 64, "unit": "bpm"}
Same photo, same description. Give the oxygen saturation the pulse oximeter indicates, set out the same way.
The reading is {"value": 98, "unit": "%"}
